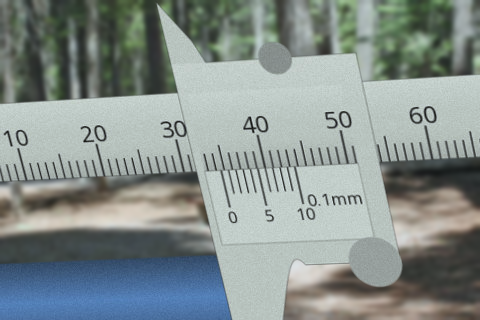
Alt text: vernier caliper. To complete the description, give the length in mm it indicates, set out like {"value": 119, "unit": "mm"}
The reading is {"value": 34.6, "unit": "mm"}
